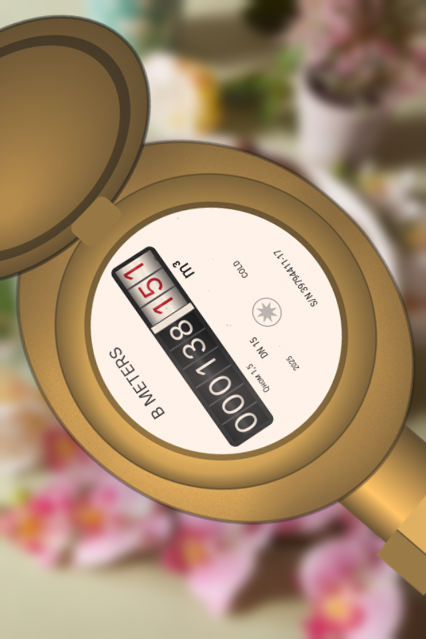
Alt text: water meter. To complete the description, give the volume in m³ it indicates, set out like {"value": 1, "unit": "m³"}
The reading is {"value": 138.151, "unit": "m³"}
